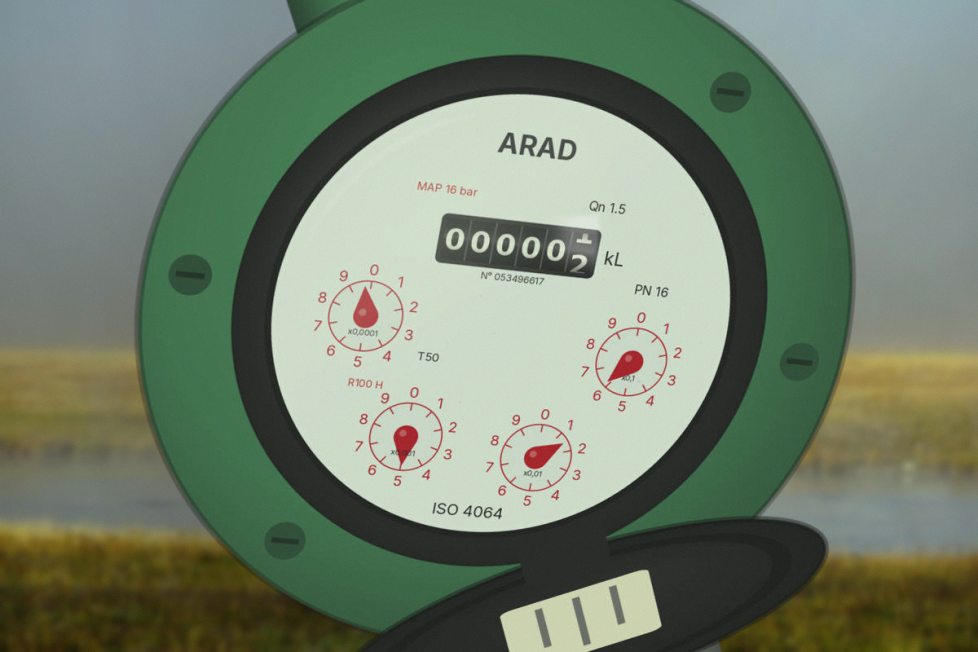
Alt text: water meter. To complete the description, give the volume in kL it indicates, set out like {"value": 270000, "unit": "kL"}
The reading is {"value": 1.6149, "unit": "kL"}
